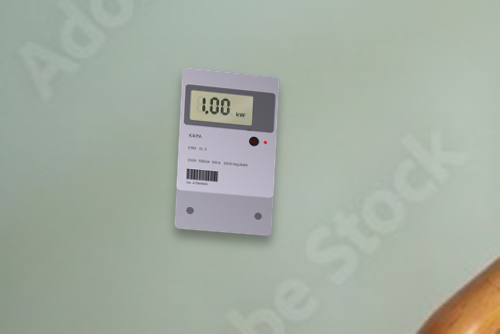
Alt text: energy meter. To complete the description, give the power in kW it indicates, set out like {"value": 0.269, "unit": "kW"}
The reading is {"value": 1.00, "unit": "kW"}
